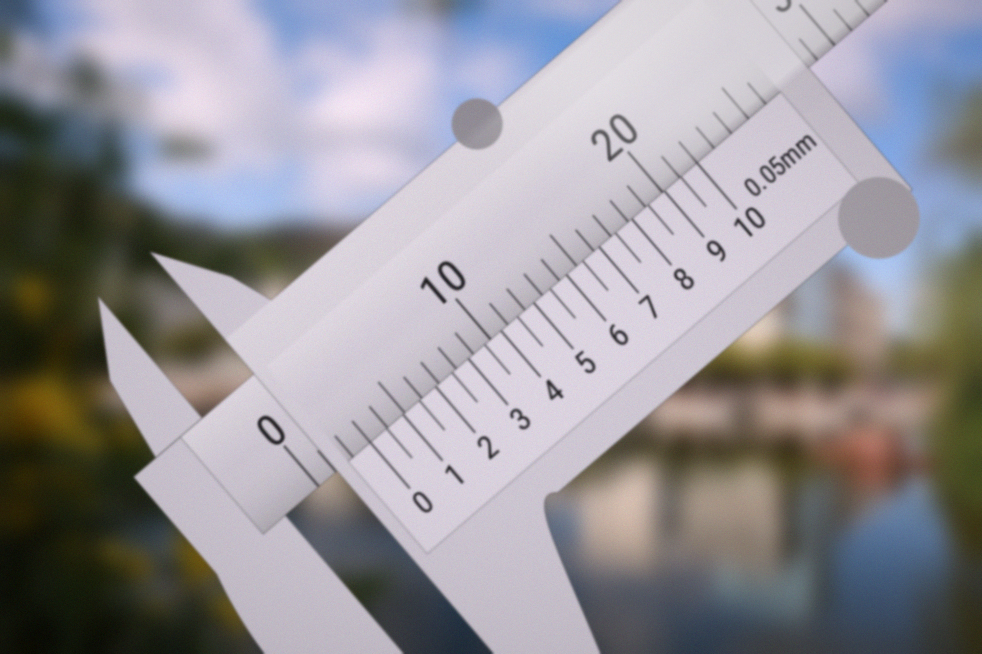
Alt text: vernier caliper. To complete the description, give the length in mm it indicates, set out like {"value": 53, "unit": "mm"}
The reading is {"value": 3.0, "unit": "mm"}
